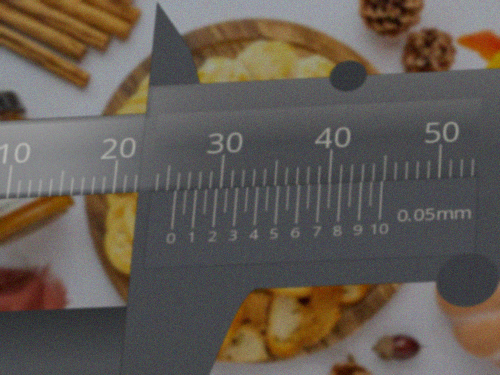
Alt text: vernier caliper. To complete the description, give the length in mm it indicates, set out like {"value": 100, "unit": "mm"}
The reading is {"value": 25.8, "unit": "mm"}
